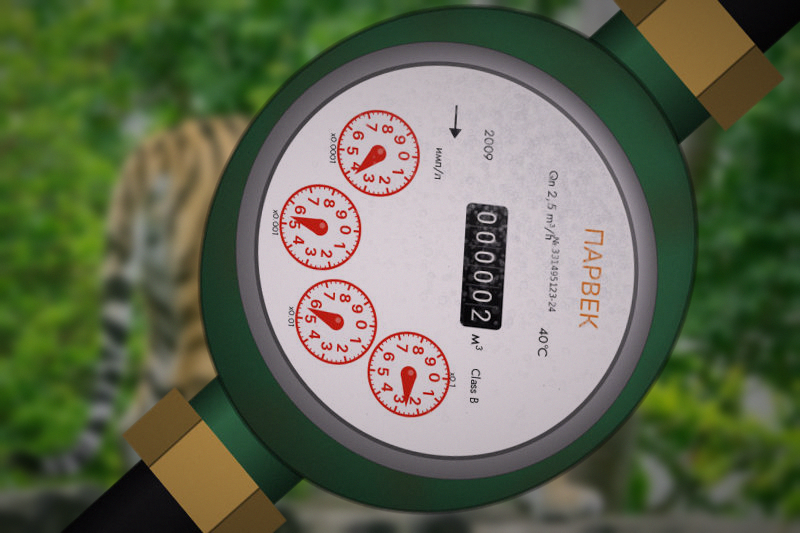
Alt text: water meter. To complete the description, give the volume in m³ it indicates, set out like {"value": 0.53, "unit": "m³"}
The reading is {"value": 2.2553, "unit": "m³"}
